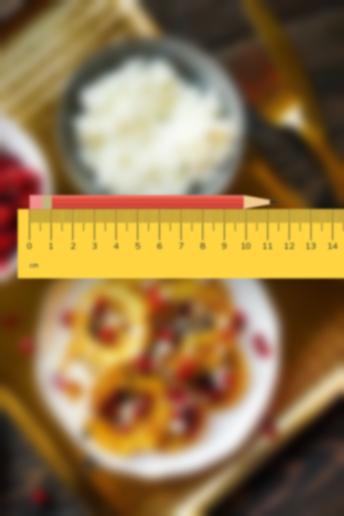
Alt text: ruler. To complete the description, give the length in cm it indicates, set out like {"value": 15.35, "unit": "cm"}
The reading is {"value": 11.5, "unit": "cm"}
